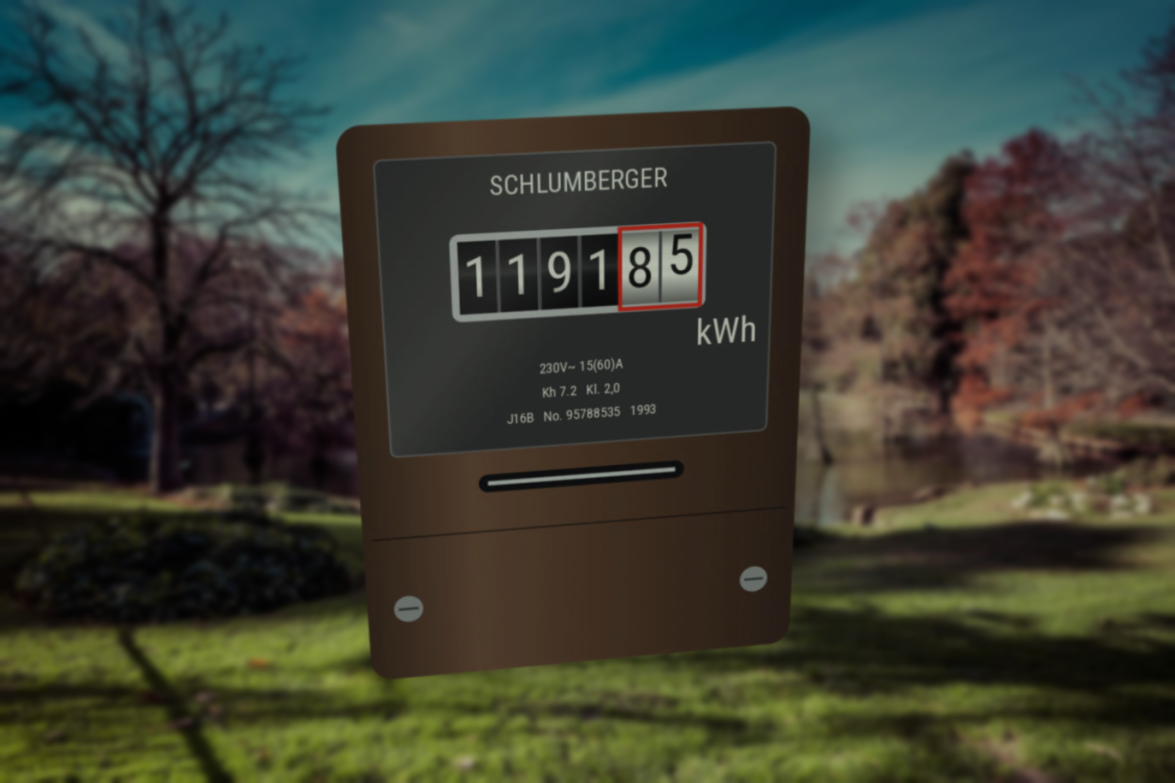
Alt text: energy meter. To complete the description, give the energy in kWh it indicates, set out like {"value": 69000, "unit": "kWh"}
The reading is {"value": 1191.85, "unit": "kWh"}
